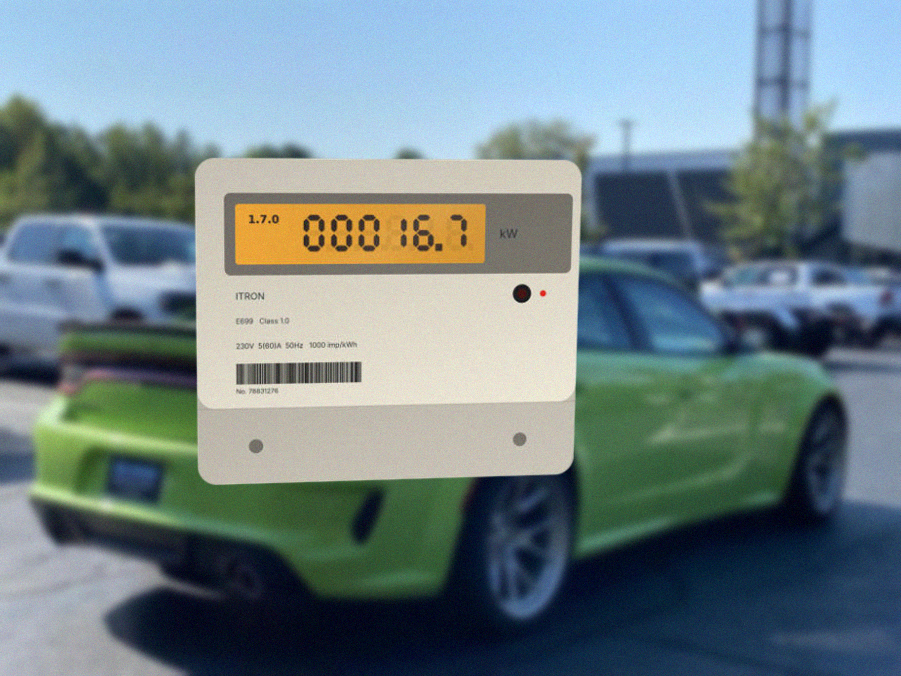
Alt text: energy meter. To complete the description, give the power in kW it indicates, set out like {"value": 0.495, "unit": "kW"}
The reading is {"value": 16.7, "unit": "kW"}
